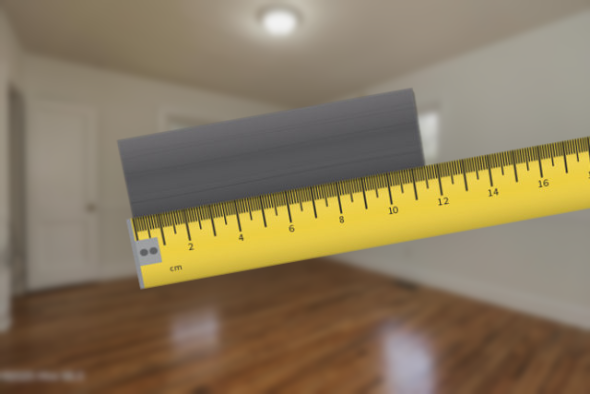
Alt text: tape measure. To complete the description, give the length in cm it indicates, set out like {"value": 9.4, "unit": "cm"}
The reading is {"value": 11.5, "unit": "cm"}
